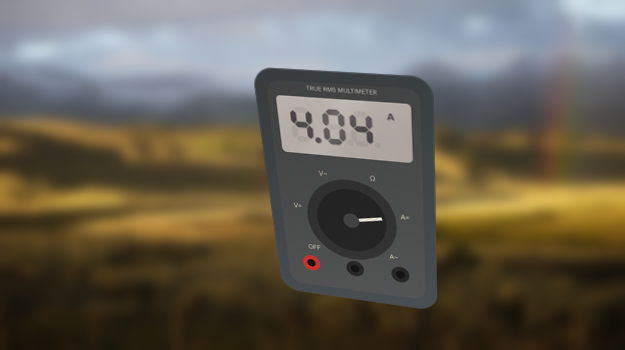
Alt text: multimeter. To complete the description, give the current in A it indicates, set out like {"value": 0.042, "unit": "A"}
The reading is {"value": 4.04, "unit": "A"}
